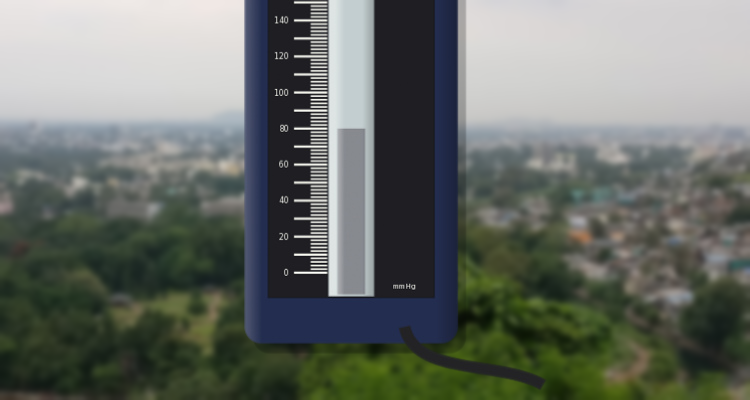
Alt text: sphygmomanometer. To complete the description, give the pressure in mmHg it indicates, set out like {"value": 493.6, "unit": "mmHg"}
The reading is {"value": 80, "unit": "mmHg"}
